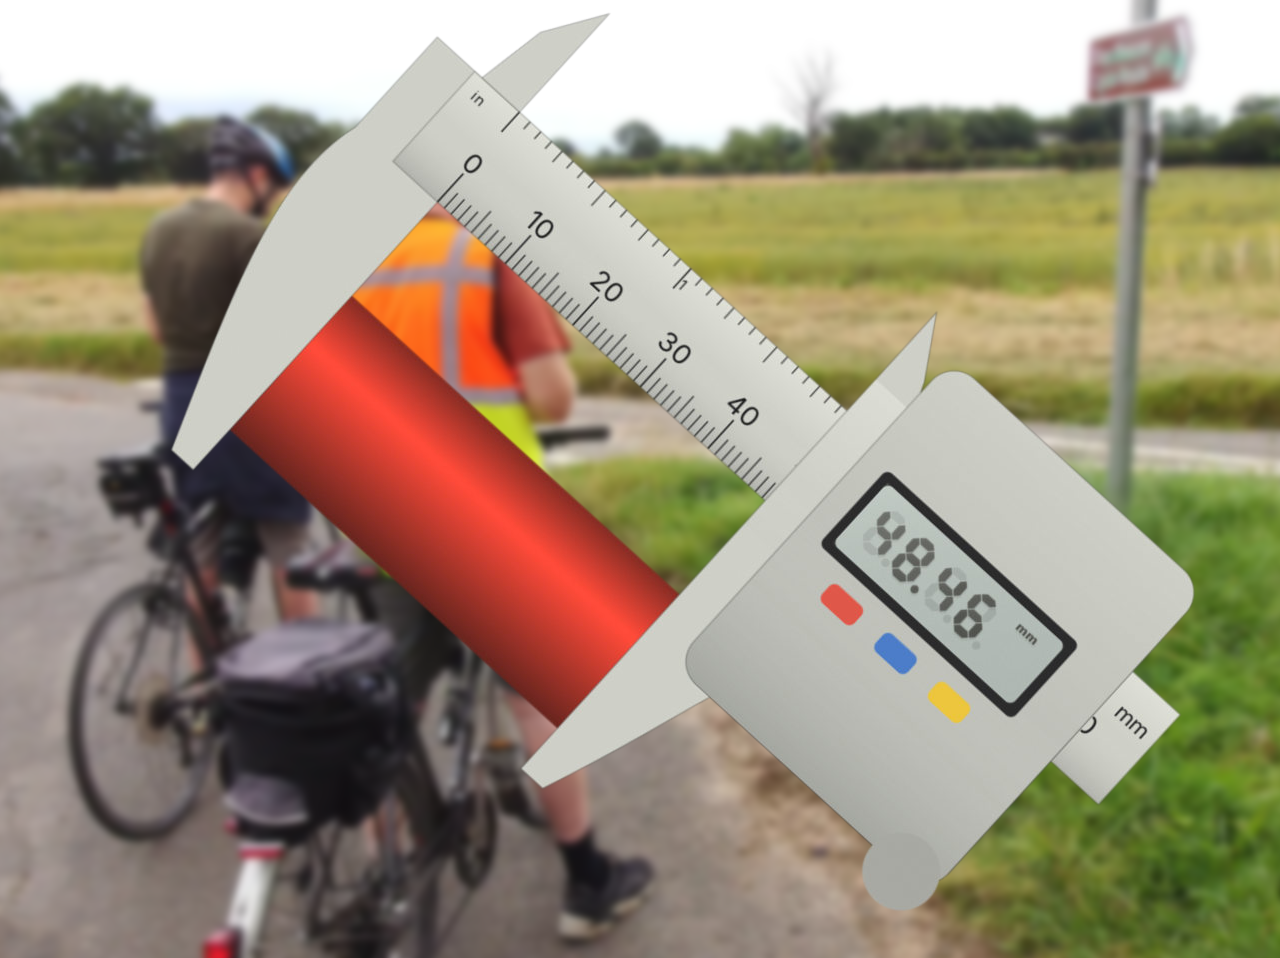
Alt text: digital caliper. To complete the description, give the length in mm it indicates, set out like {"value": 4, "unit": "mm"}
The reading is {"value": 48.46, "unit": "mm"}
